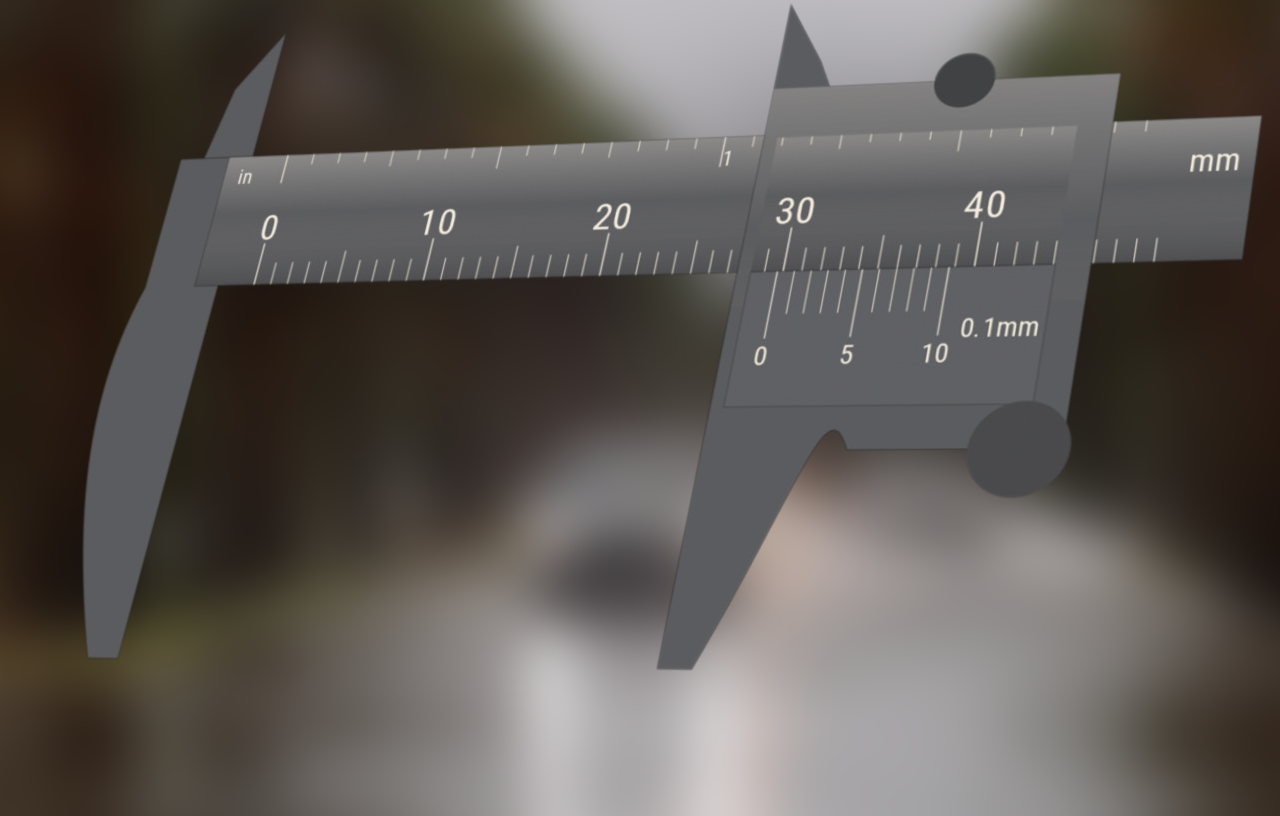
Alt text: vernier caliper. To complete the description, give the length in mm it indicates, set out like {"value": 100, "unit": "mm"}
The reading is {"value": 29.7, "unit": "mm"}
